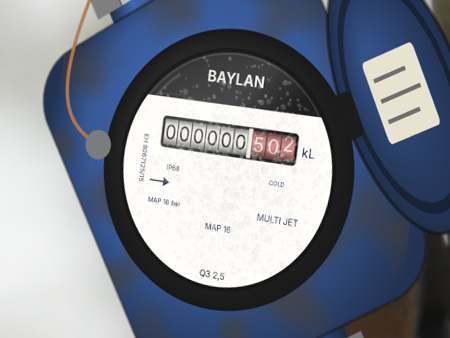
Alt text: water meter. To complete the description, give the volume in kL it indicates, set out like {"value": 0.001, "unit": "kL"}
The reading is {"value": 0.502, "unit": "kL"}
